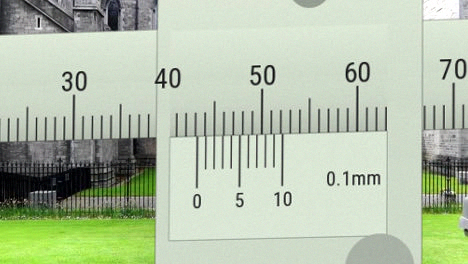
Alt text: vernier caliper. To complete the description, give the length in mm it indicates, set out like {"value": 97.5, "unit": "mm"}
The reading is {"value": 43.2, "unit": "mm"}
